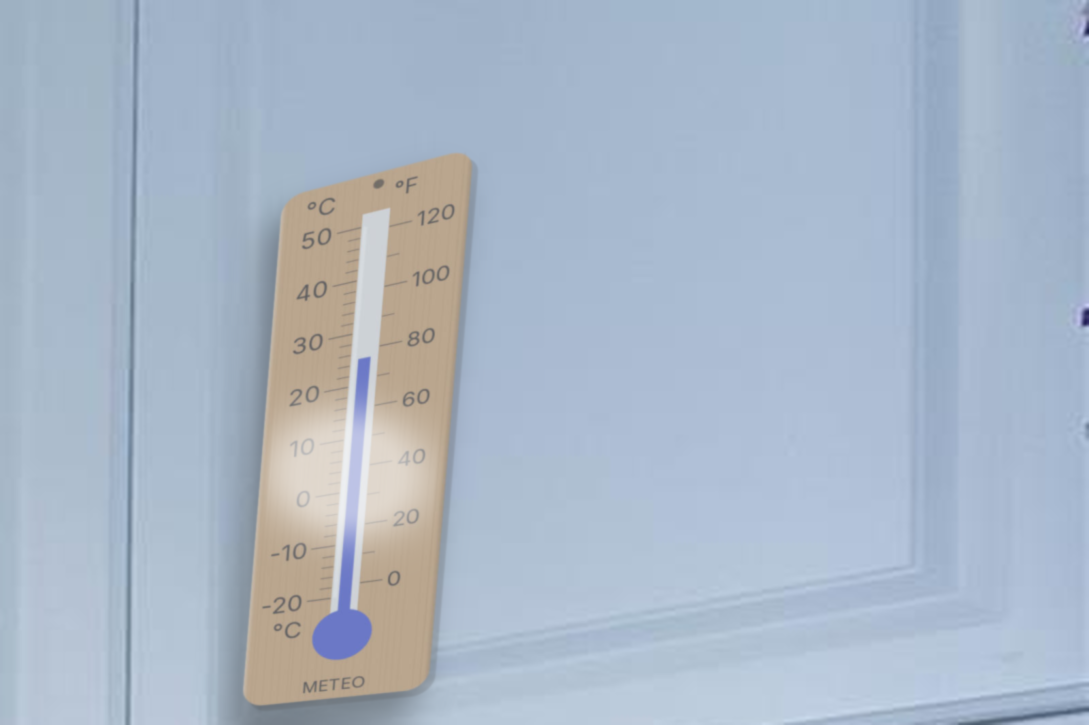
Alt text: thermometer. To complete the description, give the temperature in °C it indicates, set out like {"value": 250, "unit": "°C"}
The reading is {"value": 25, "unit": "°C"}
